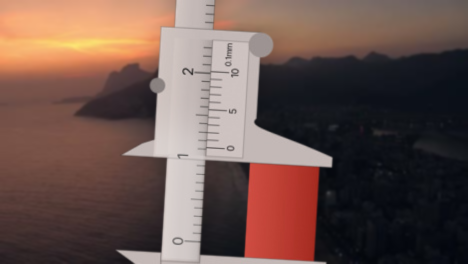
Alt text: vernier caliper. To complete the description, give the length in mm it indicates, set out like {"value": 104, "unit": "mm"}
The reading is {"value": 11.2, "unit": "mm"}
